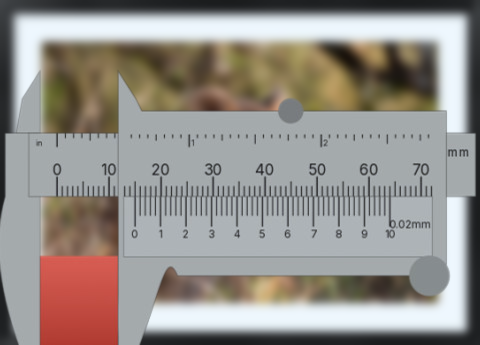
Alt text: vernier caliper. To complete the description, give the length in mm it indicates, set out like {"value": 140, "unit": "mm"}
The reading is {"value": 15.0, "unit": "mm"}
